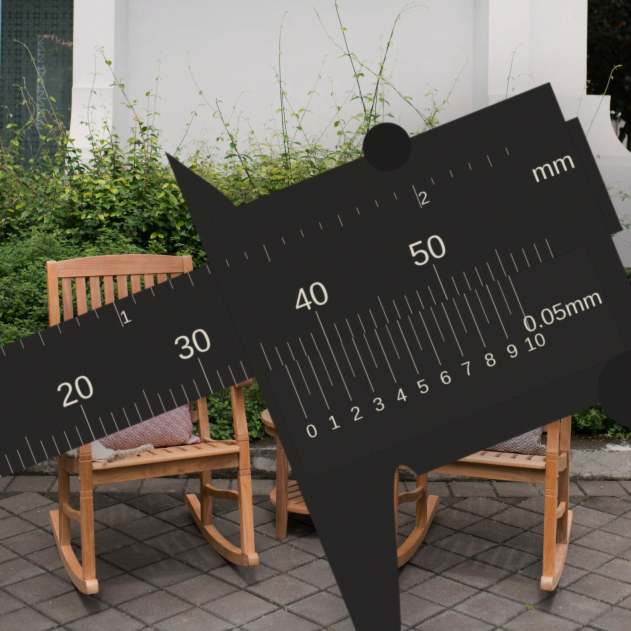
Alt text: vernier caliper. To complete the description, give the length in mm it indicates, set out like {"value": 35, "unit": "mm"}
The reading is {"value": 36.2, "unit": "mm"}
